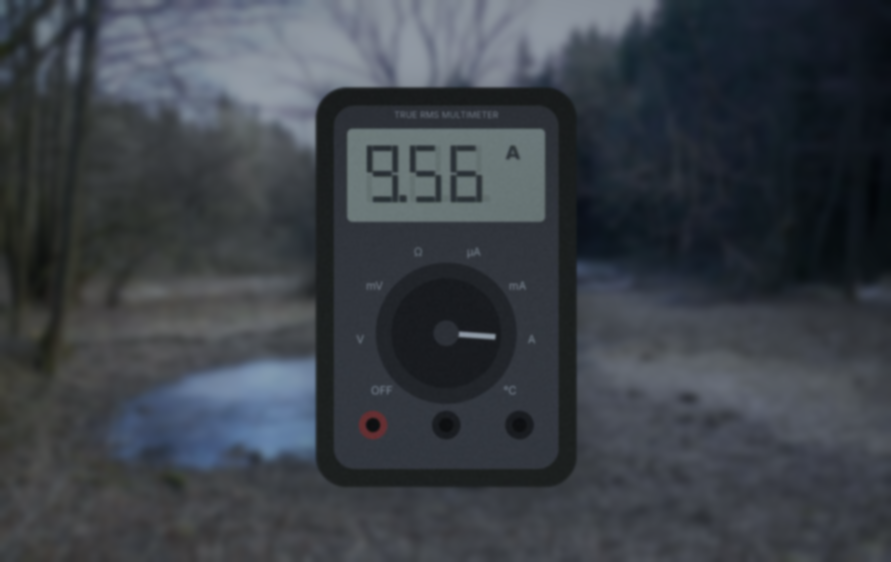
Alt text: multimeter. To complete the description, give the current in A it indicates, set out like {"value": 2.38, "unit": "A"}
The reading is {"value": 9.56, "unit": "A"}
